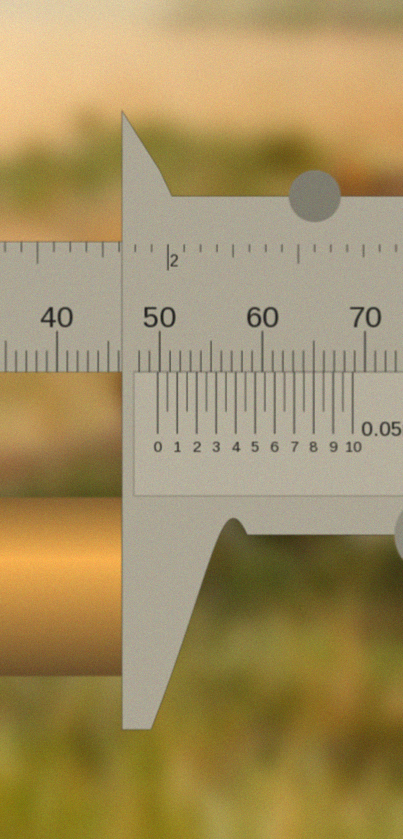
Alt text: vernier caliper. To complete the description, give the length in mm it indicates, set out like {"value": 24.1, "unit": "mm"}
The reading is {"value": 49.8, "unit": "mm"}
